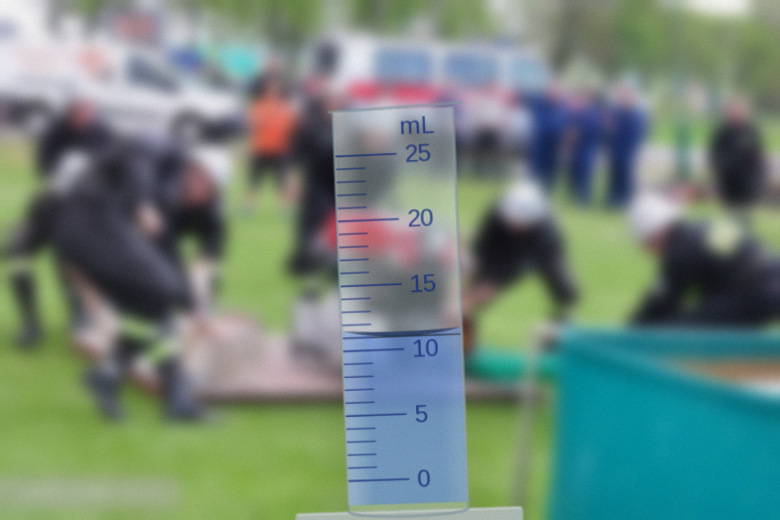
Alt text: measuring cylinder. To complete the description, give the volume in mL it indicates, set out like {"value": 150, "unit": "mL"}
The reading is {"value": 11, "unit": "mL"}
